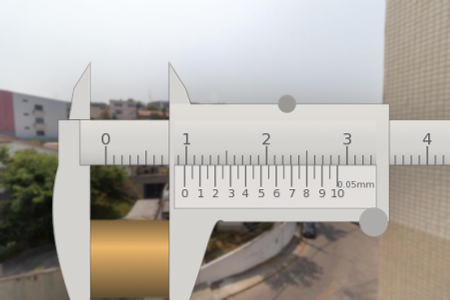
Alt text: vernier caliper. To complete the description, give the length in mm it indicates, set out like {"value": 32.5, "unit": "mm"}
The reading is {"value": 9.8, "unit": "mm"}
